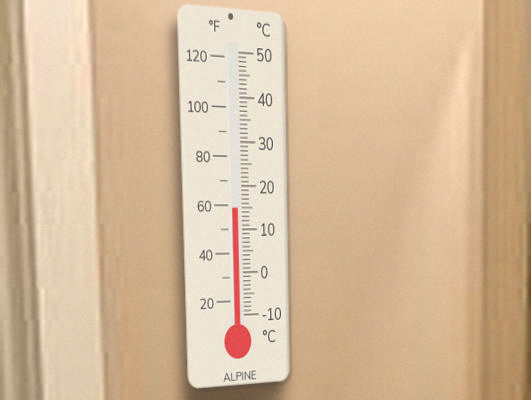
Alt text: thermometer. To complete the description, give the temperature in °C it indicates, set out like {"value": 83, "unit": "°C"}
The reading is {"value": 15, "unit": "°C"}
